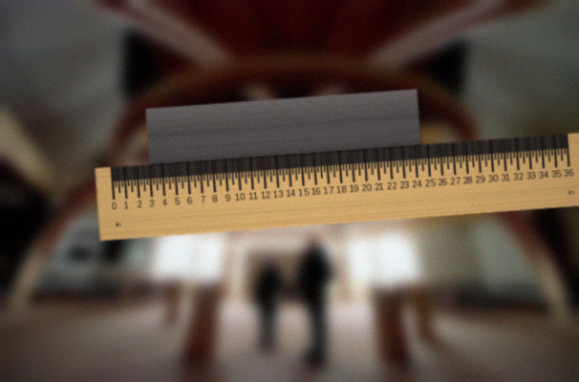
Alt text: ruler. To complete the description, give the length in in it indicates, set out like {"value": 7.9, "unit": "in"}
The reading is {"value": 21.5, "unit": "in"}
